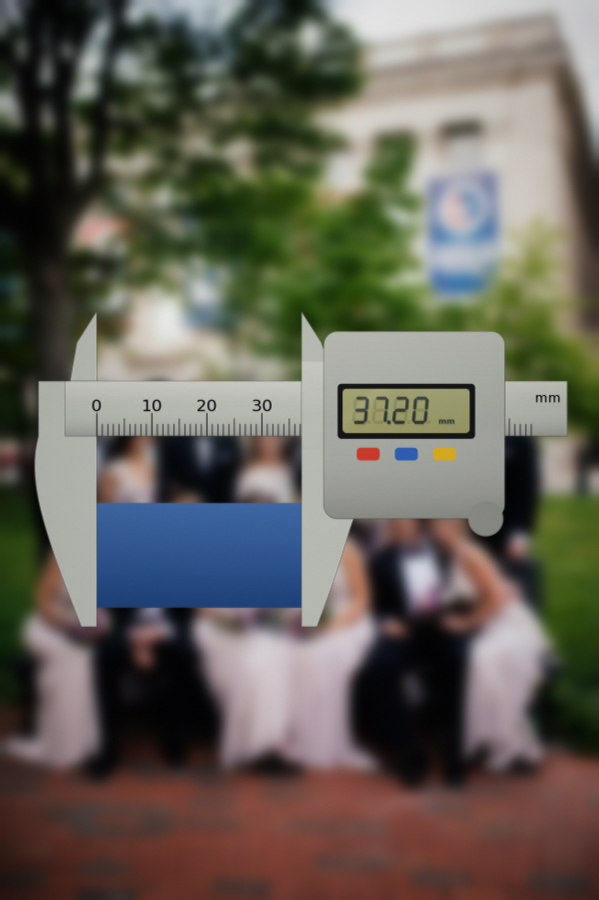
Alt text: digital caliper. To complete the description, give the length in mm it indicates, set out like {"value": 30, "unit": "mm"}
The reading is {"value": 37.20, "unit": "mm"}
